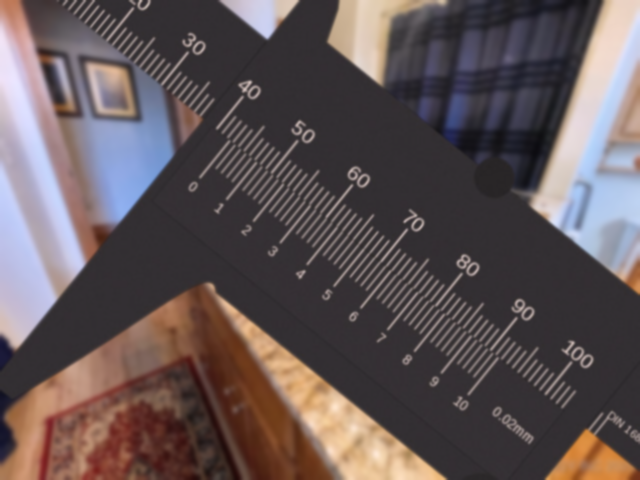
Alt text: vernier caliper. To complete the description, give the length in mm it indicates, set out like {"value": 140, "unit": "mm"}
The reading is {"value": 42.5, "unit": "mm"}
